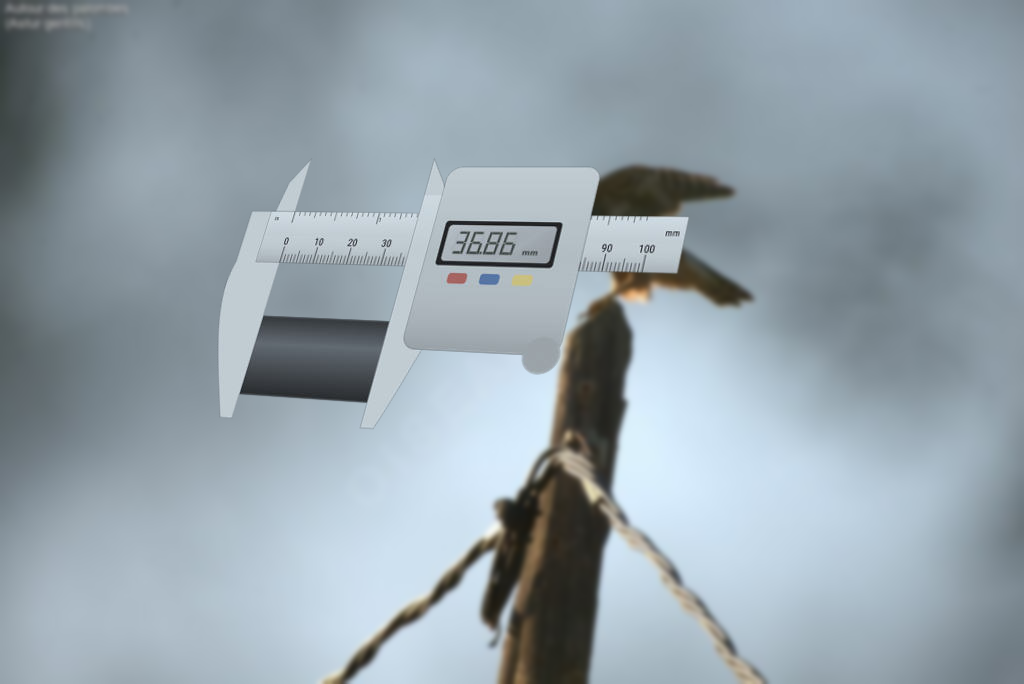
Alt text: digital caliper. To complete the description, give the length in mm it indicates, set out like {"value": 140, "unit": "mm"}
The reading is {"value": 36.86, "unit": "mm"}
